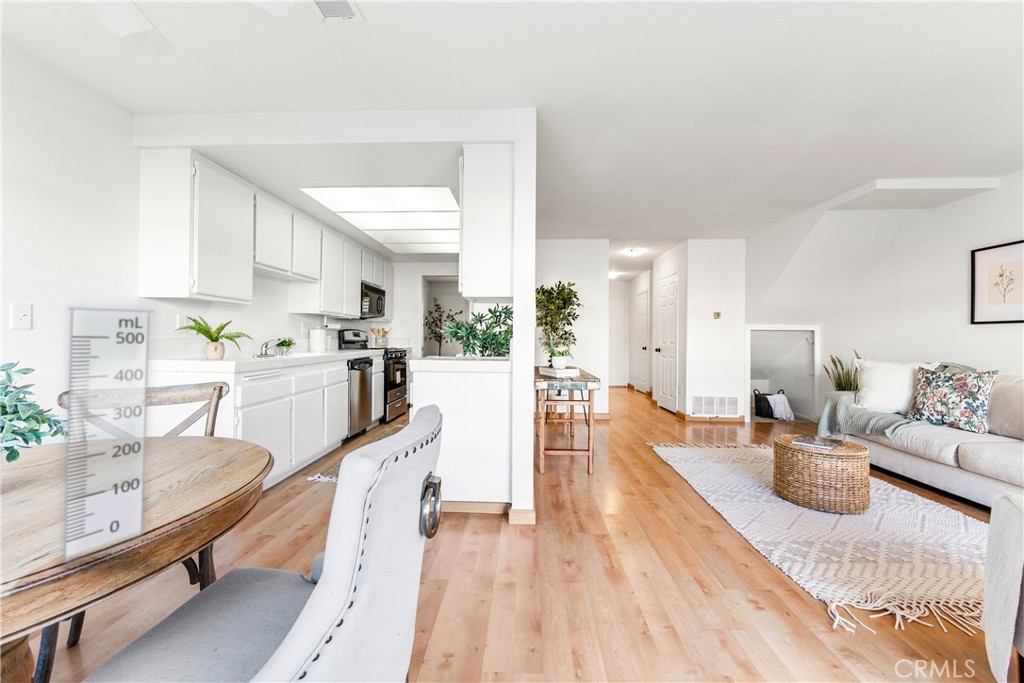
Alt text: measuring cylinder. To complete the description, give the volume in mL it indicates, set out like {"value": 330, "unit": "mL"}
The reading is {"value": 100, "unit": "mL"}
